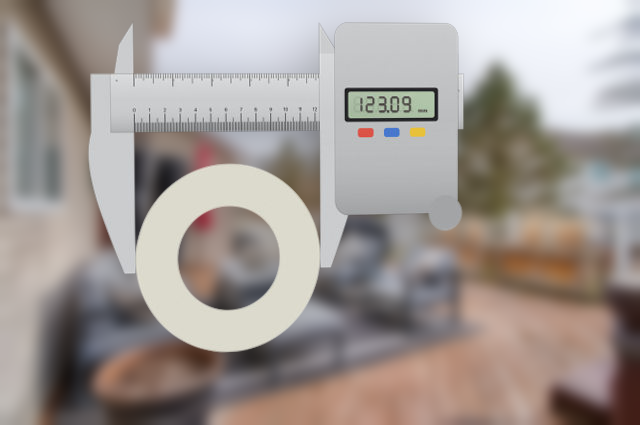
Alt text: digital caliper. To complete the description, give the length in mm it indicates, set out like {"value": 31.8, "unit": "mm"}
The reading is {"value": 123.09, "unit": "mm"}
